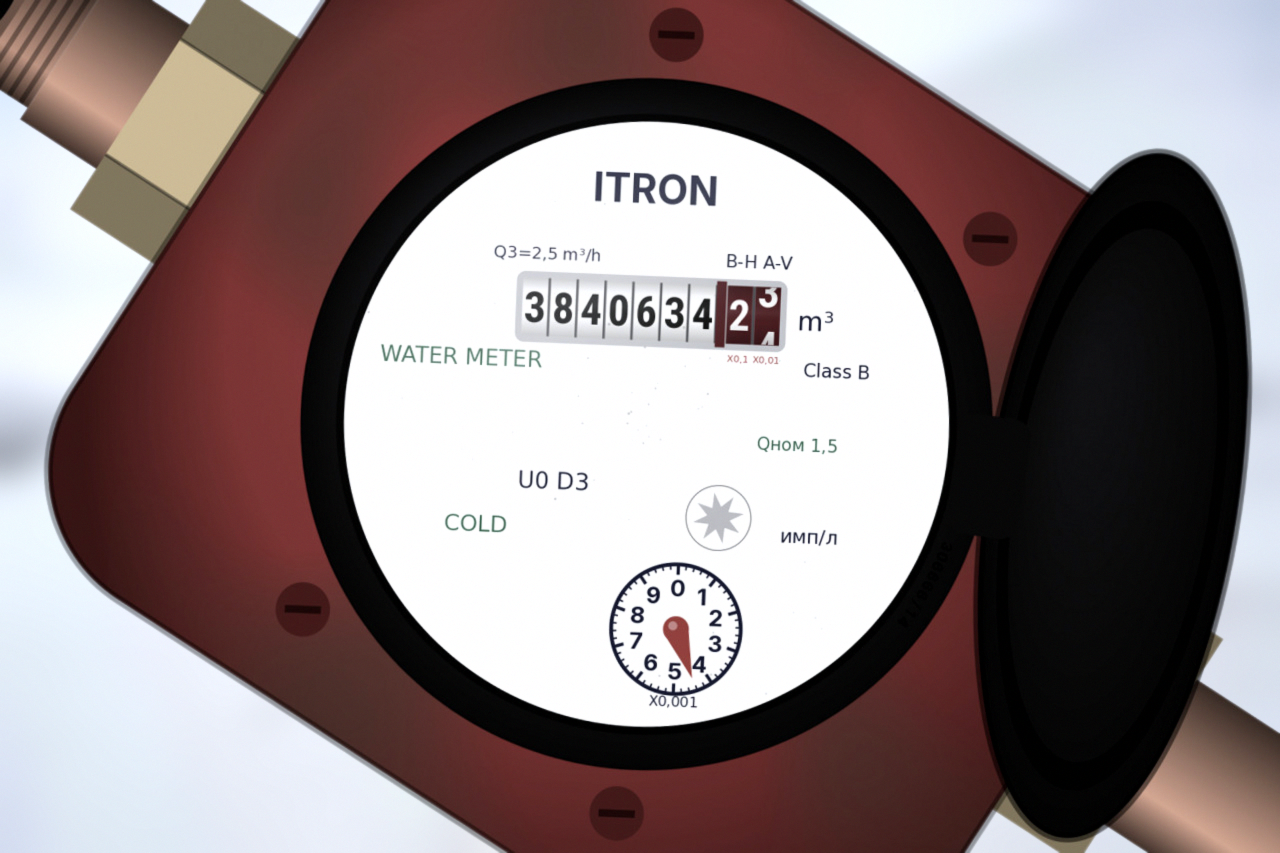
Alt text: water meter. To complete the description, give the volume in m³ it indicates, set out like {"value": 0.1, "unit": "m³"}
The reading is {"value": 3840634.234, "unit": "m³"}
